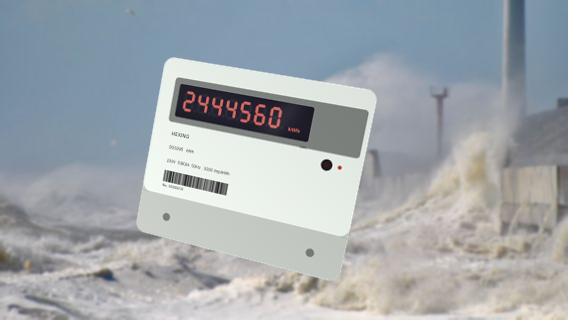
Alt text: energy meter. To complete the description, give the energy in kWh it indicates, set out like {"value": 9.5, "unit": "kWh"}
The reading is {"value": 2444560, "unit": "kWh"}
